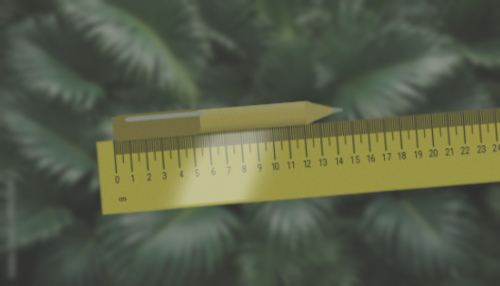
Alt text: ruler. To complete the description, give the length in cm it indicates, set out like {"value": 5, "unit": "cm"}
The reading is {"value": 14.5, "unit": "cm"}
